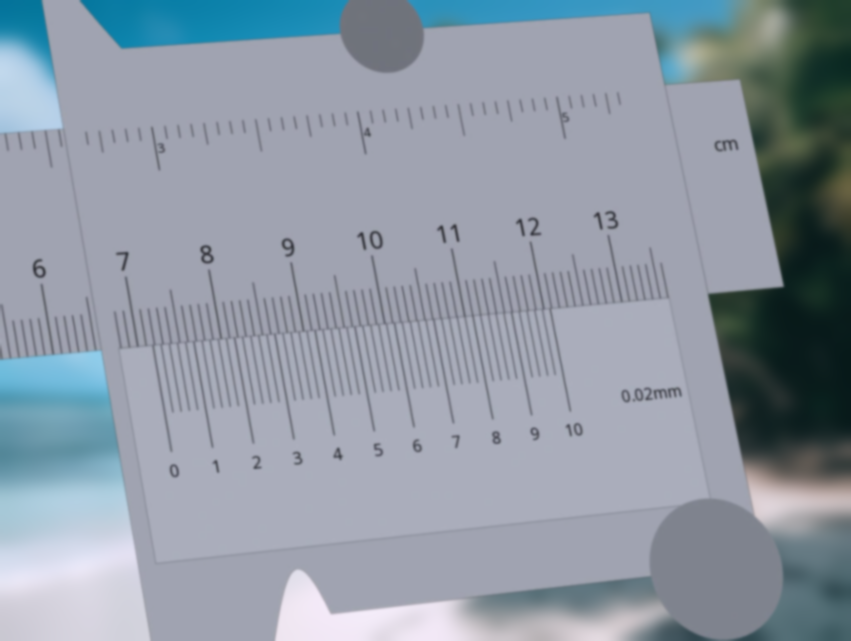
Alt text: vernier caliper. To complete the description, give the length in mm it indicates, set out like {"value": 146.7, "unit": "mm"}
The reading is {"value": 71.8, "unit": "mm"}
